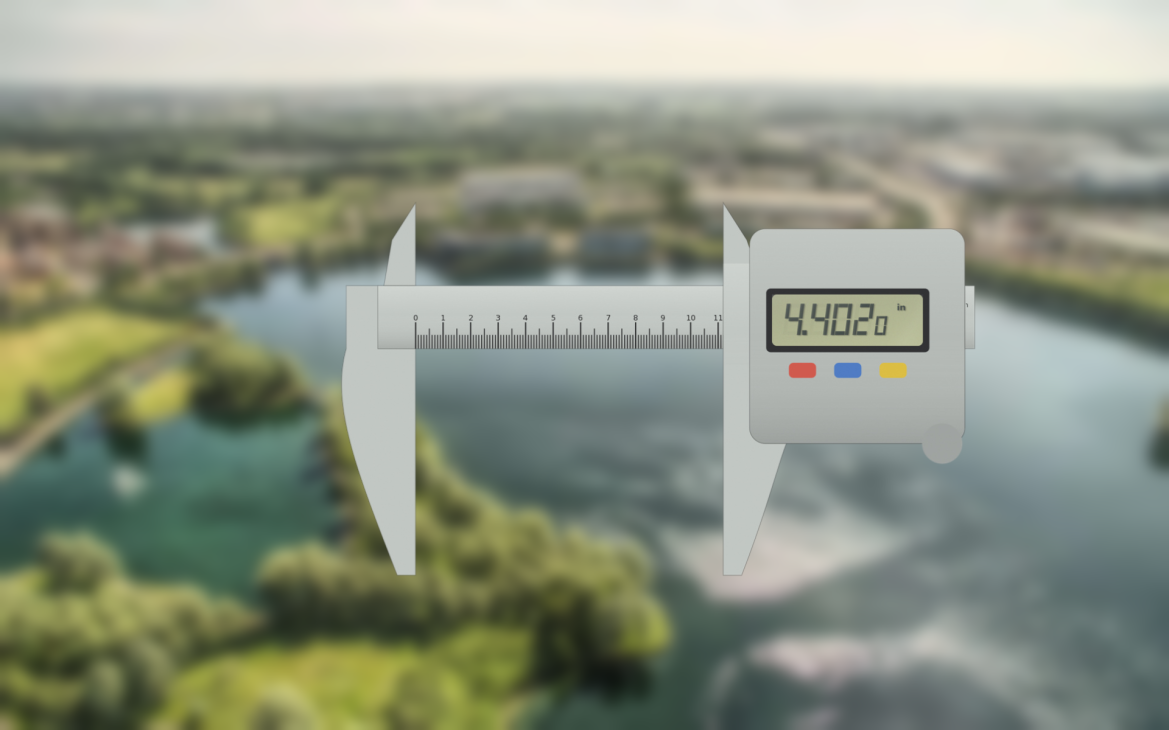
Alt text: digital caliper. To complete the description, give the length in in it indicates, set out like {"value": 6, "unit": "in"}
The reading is {"value": 4.4020, "unit": "in"}
